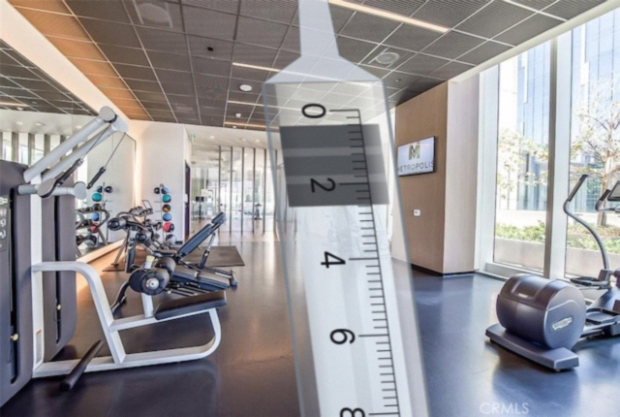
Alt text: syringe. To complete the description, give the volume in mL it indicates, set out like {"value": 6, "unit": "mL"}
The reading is {"value": 0.4, "unit": "mL"}
